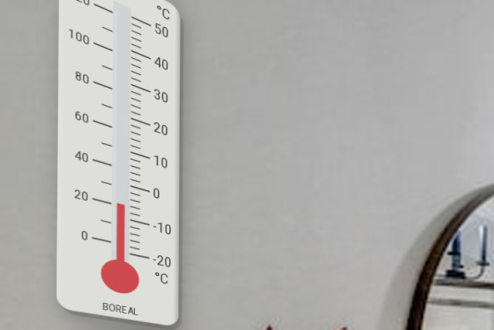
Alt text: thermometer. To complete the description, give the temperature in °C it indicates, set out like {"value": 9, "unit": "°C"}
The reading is {"value": -6, "unit": "°C"}
